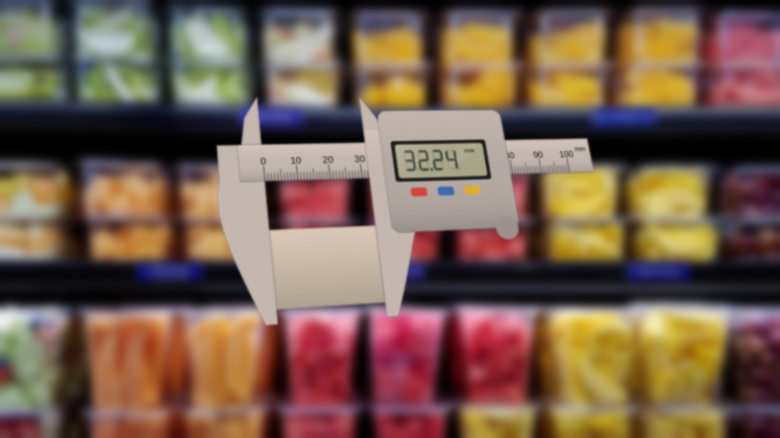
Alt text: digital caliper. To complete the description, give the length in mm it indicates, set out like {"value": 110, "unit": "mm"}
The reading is {"value": 32.24, "unit": "mm"}
